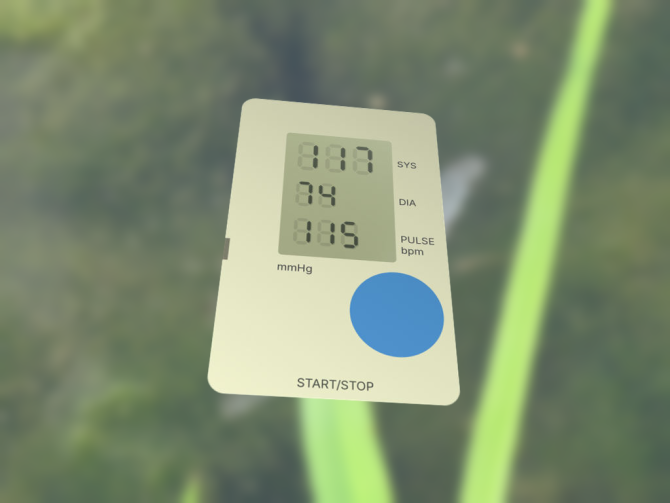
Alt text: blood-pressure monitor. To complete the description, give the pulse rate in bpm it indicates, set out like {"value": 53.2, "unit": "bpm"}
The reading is {"value": 115, "unit": "bpm"}
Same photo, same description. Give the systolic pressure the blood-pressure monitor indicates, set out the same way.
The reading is {"value": 117, "unit": "mmHg"}
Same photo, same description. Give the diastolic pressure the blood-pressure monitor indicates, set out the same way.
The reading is {"value": 74, "unit": "mmHg"}
